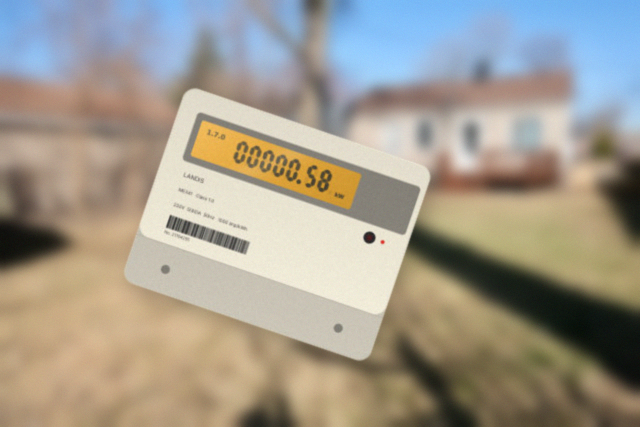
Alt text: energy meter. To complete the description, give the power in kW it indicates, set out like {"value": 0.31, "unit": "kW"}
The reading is {"value": 0.58, "unit": "kW"}
